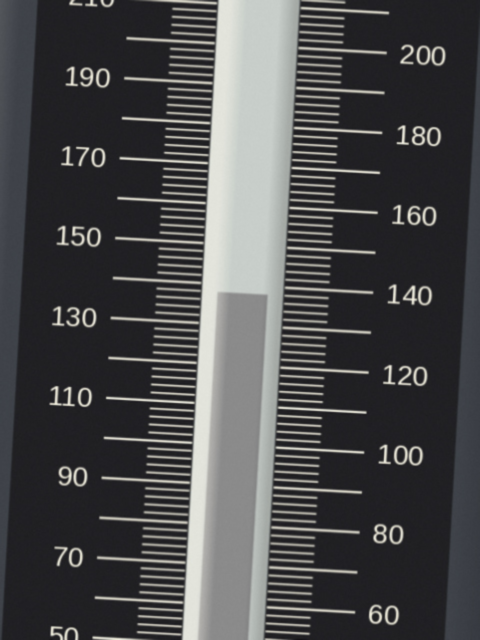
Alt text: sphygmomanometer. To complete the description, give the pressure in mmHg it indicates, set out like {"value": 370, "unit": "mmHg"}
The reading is {"value": 138, "unit": "mmHg"}
